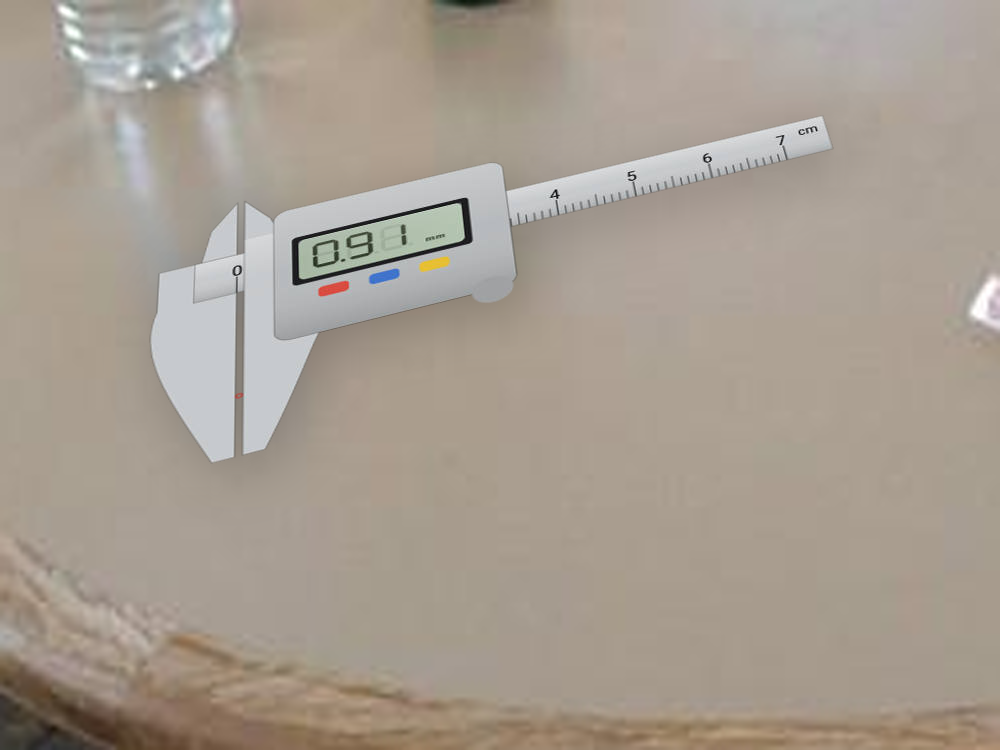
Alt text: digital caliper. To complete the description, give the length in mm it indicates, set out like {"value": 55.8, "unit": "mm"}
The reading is {"value": 0.91, "unit": "mm"}
